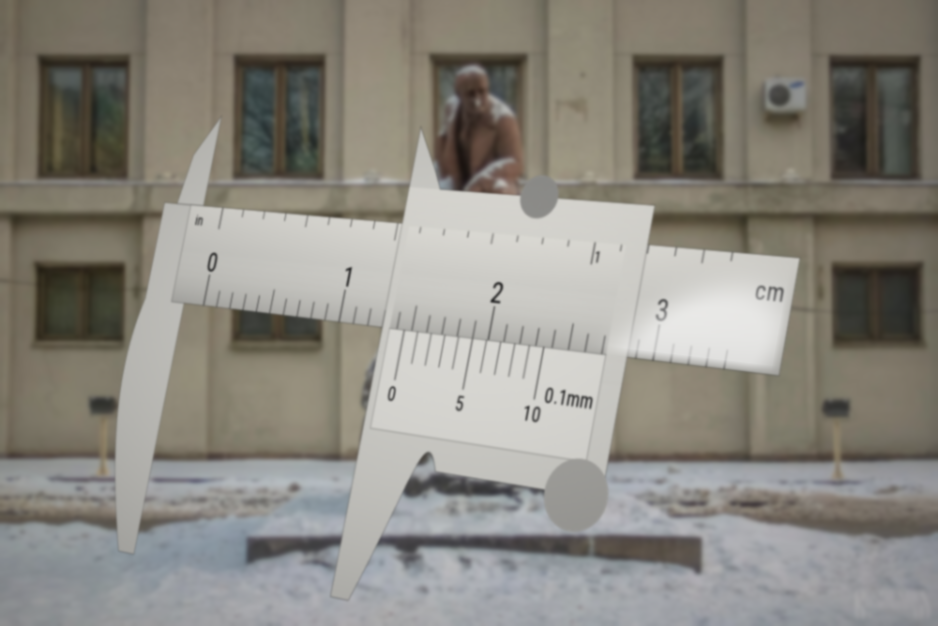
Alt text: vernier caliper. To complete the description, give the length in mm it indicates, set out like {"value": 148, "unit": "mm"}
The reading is {"value": 14.5, "unit": "mm"}
